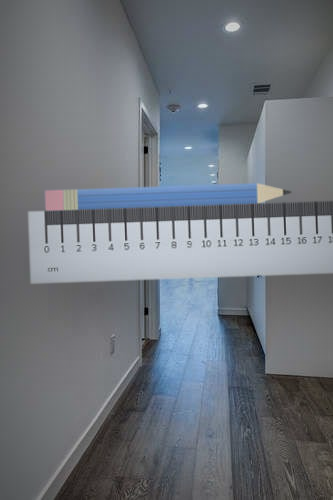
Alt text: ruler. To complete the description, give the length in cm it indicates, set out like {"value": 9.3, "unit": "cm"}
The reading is {"value": 15.5, "unit": "cm"}
